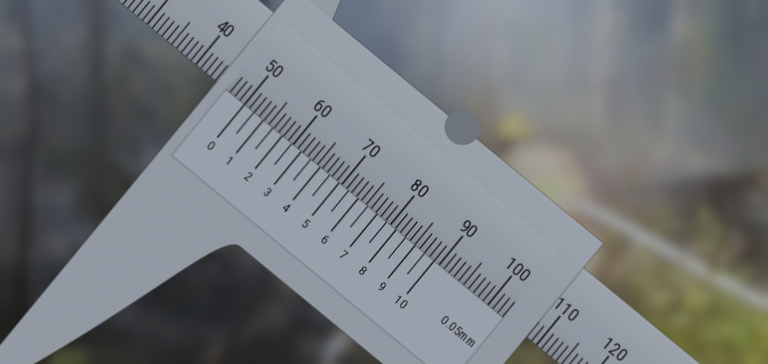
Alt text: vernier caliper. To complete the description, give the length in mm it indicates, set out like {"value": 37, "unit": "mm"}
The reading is {"value": 50.0, "unit": "mm"}
